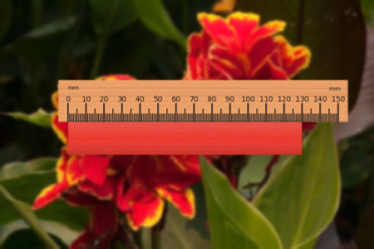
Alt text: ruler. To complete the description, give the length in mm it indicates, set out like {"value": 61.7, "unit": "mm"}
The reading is {"value": 130, "unit": "mm"}
